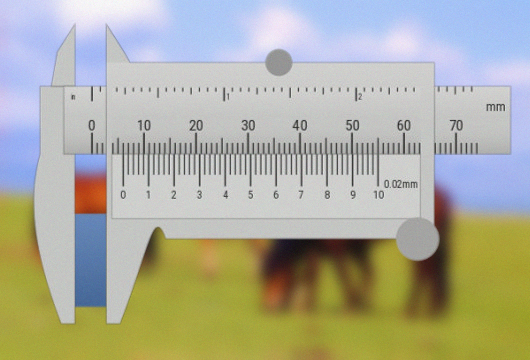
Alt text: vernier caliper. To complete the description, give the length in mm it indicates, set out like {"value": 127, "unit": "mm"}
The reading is {"value": 6.0, "unit": "mm"}
